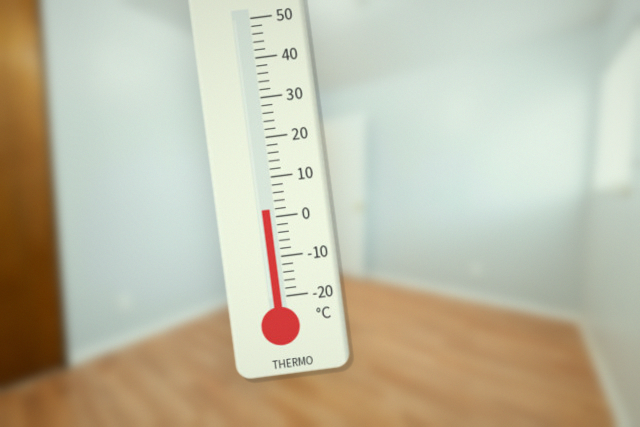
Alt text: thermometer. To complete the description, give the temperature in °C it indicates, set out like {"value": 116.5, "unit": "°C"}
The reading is {"value": 2, "unit": "°C"}
